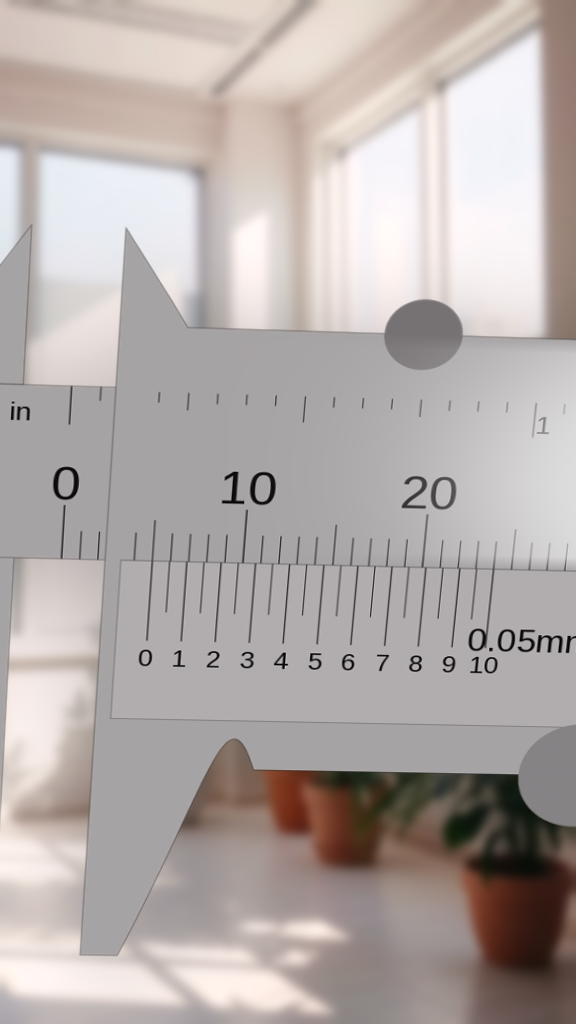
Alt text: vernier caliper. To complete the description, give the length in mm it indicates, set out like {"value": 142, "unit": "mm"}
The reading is {"value": 5.0, "unit": "mm"}
